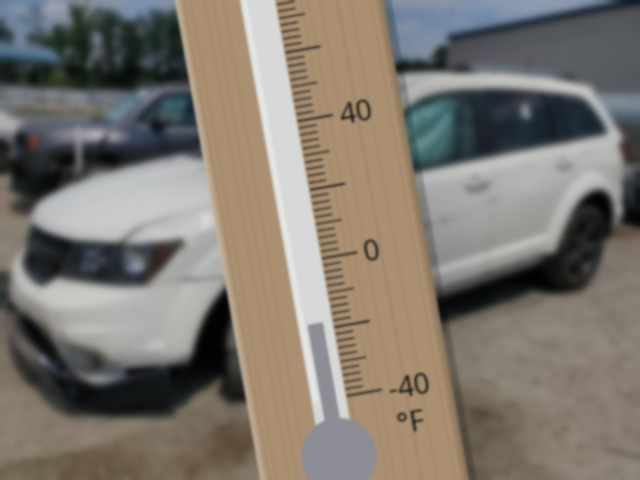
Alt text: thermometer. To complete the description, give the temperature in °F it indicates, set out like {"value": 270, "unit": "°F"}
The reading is {"value": -18, "unit": "°F"}
